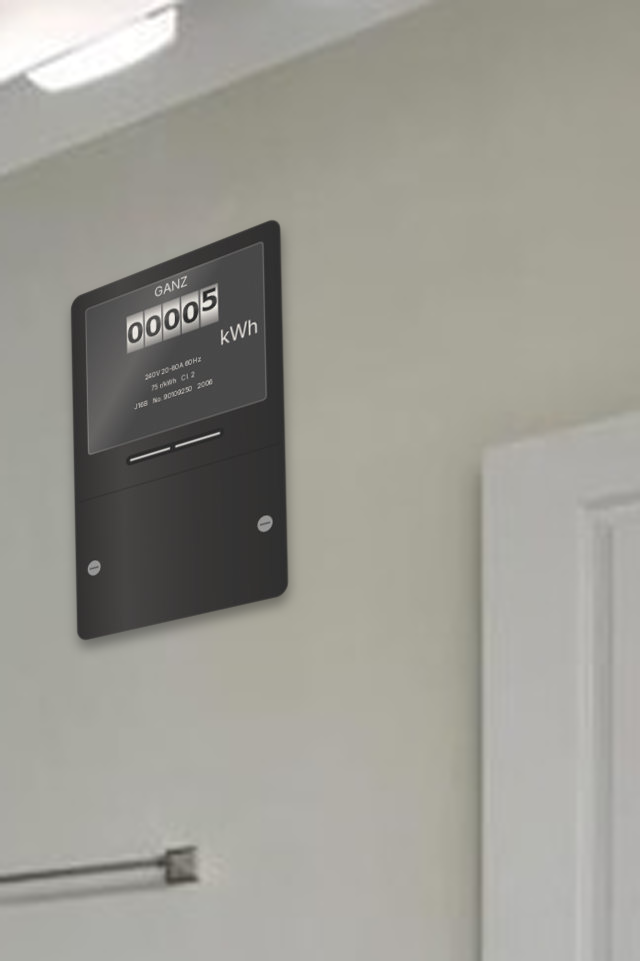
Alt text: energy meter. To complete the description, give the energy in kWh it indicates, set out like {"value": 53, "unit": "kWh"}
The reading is {"value": 5, "unit": "kWh"}
